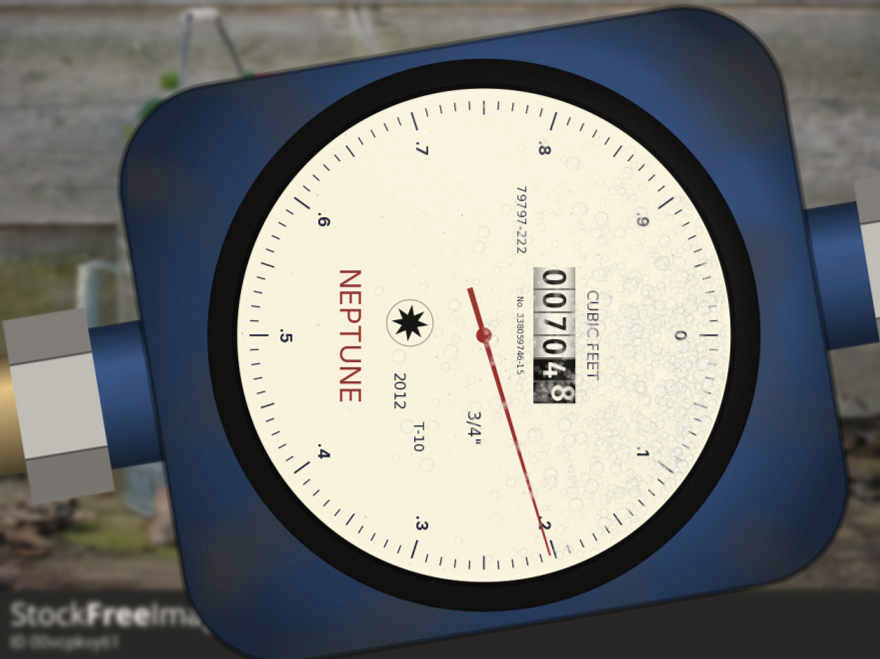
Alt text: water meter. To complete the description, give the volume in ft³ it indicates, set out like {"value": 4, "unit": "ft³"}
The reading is {"value": 7048.20, "unit": "ft³"}
